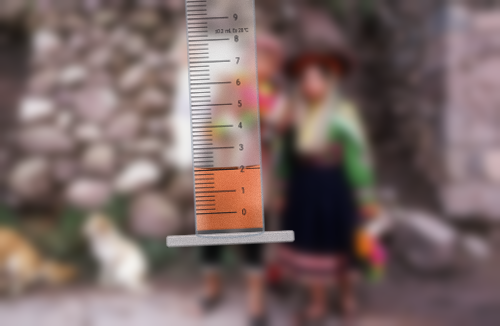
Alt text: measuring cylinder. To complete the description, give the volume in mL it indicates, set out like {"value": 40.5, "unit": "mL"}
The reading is {"value": 2, "unit": "mL"}
